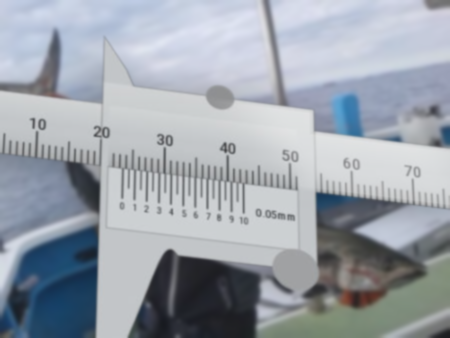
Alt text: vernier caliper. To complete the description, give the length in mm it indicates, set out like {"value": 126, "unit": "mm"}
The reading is {"value": 23.5, "unit": "mm"}
